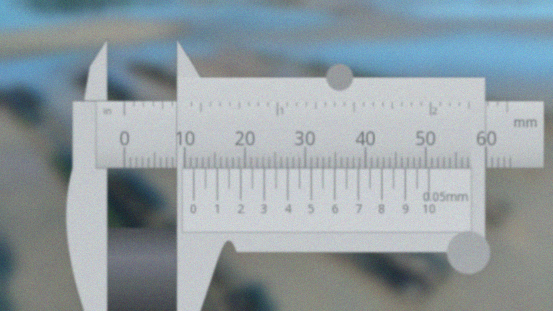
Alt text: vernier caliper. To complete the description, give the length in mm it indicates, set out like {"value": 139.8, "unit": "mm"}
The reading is {"value": 11.5, "unit": "mm"}
